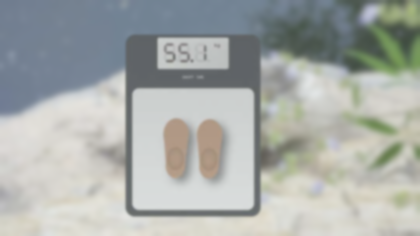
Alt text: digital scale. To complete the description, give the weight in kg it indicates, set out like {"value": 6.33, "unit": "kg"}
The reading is {"value": 55.1, "unit": "kg"}
